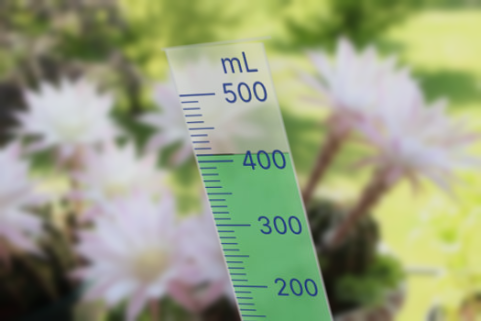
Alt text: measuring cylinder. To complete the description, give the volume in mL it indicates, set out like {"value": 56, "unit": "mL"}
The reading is {"value": 410, "unit": "mL"}
